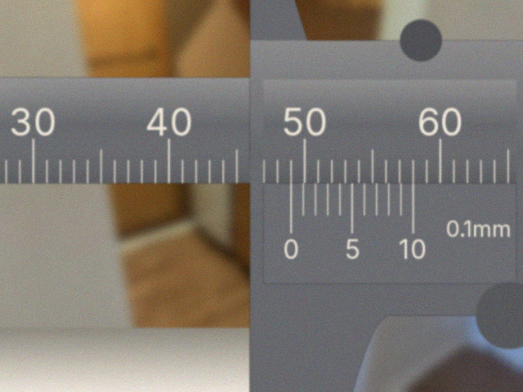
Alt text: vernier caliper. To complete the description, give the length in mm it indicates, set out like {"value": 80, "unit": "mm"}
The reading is {"value": 49.0, "unit": "mm"}
